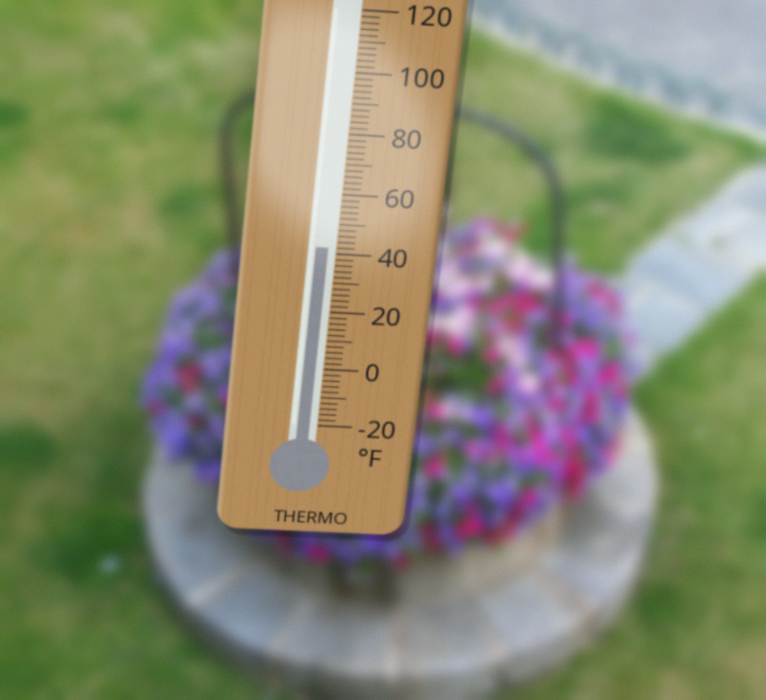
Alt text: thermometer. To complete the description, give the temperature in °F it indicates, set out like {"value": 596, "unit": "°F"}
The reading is {"value": 42, "unit": "°F"}
